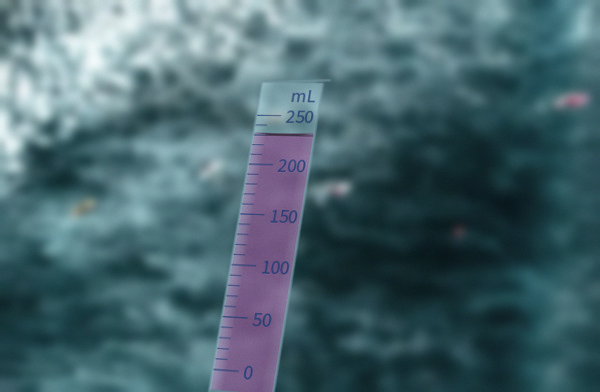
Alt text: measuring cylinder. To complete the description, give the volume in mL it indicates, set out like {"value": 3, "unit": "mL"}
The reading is {"value": 230, "unit": "mL"}
